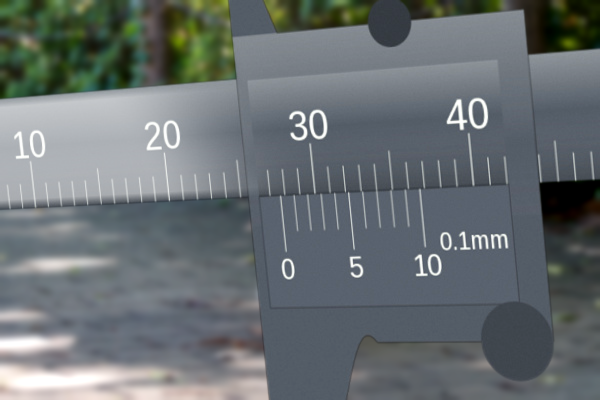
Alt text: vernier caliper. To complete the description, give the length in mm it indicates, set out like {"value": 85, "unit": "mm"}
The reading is {"value": 27.7, "unit": "mm"}
